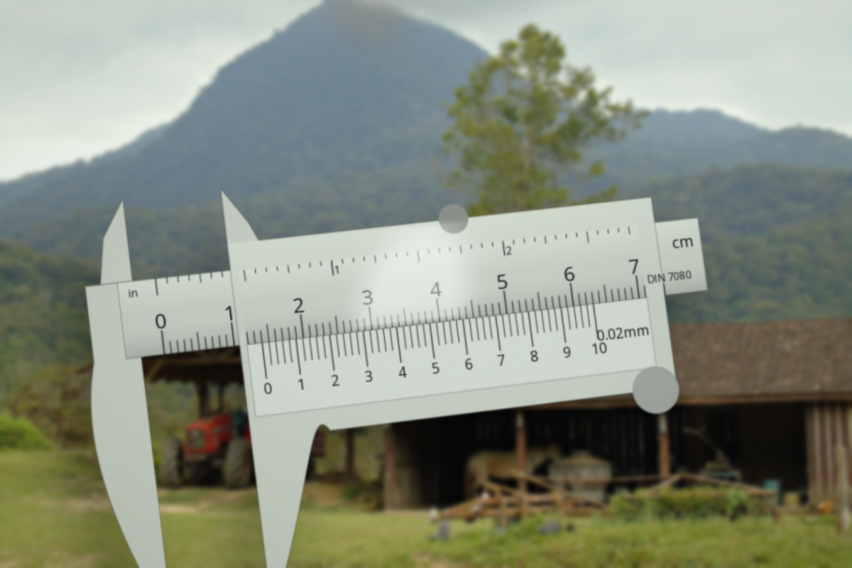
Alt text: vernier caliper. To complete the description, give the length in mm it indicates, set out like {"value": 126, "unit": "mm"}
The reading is {"value": 14.0, "unit": "mm"}
